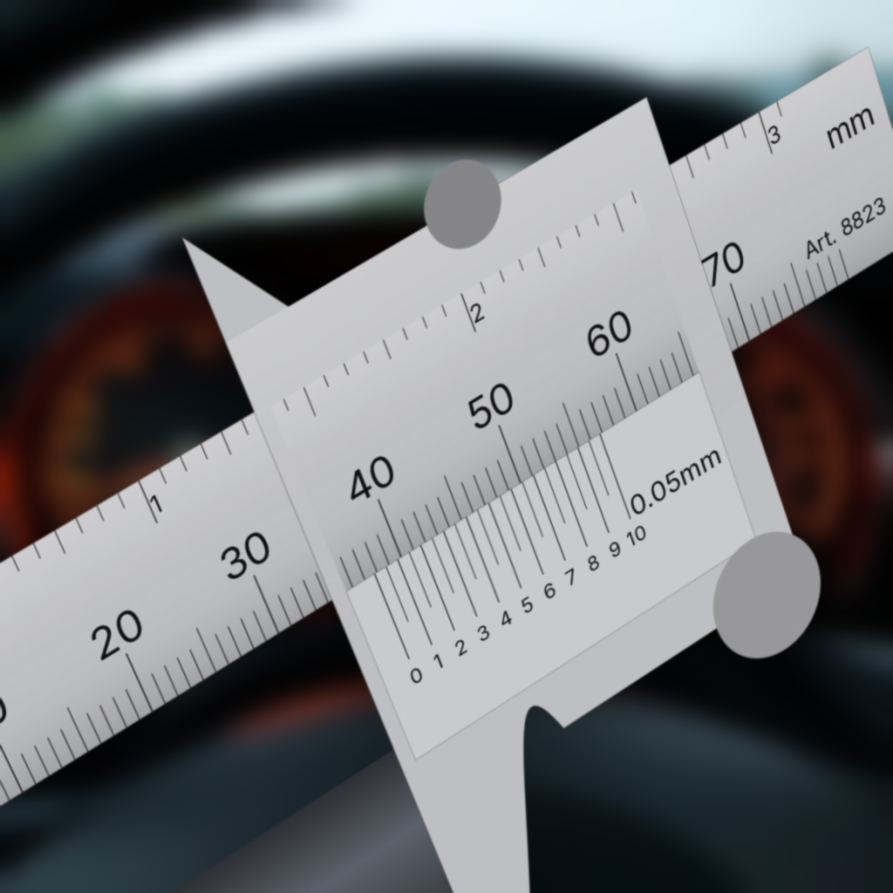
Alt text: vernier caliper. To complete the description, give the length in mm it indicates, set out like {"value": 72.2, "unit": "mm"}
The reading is {"value": 37.8, "unit": "mm"}
